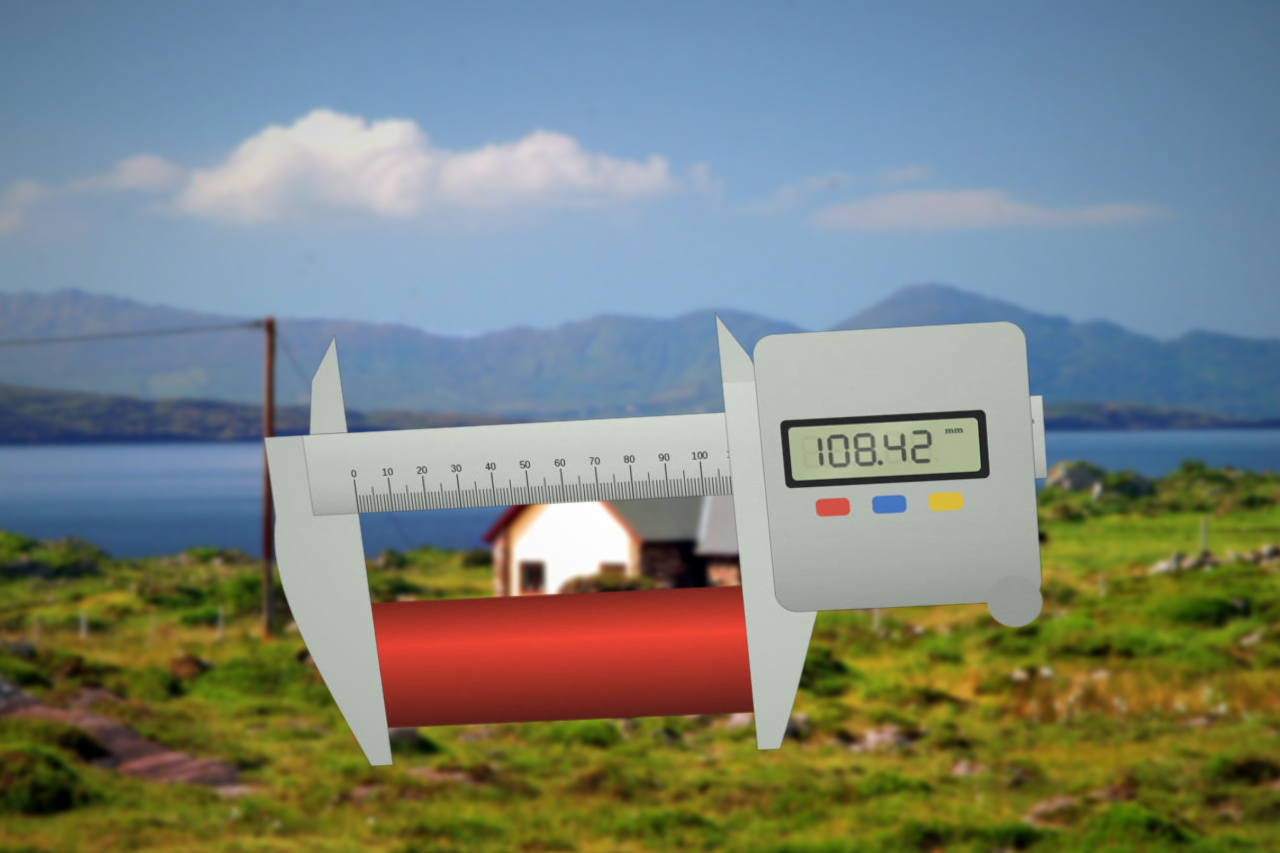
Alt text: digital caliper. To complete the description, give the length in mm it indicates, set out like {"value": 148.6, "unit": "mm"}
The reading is {"value": 108.42, "unit": "mm"}
